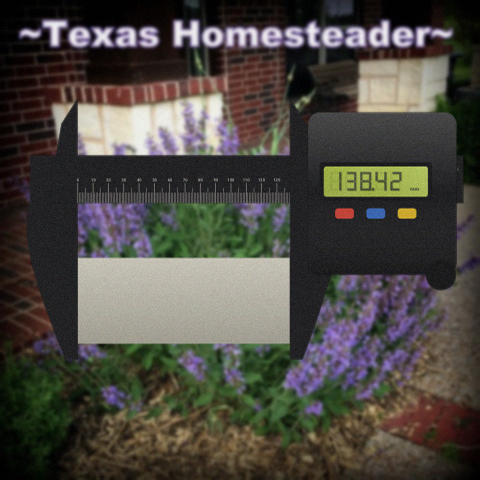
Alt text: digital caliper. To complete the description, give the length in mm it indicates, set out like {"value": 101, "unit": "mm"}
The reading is {"value": 138.42, "unit": "mm"}
